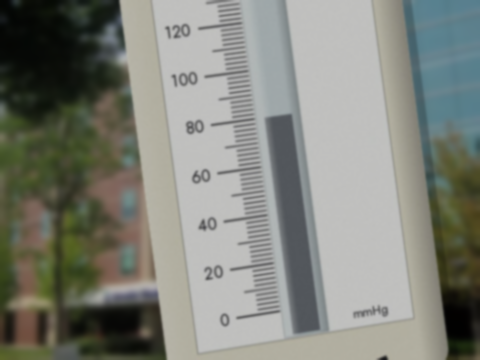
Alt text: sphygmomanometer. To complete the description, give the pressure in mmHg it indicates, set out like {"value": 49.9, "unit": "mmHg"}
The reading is {"value": 80, "unit": "mmHg"}
